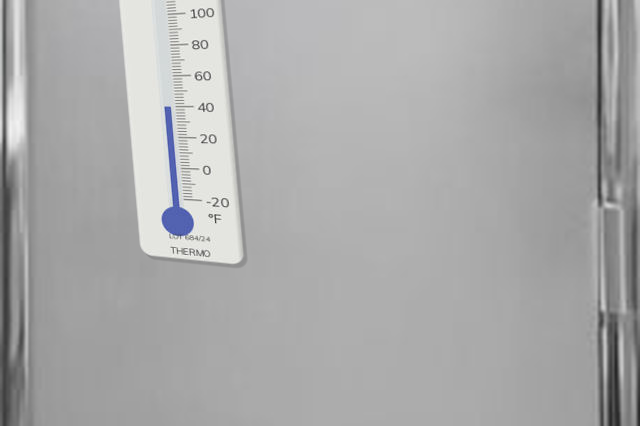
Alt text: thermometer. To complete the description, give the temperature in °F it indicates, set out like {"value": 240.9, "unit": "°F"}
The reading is {"value": 40, "unit": "°F"}
